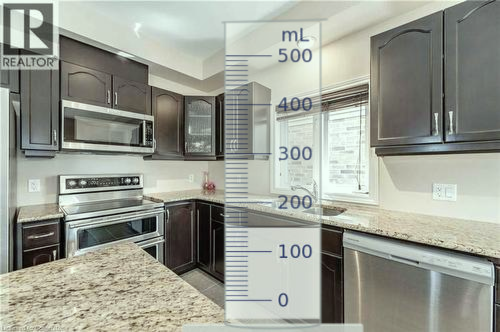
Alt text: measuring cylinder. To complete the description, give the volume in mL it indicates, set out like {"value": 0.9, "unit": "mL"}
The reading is {"value": 150, "unit": "mL"}
